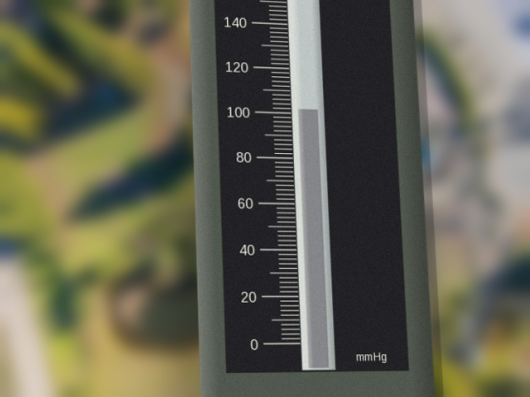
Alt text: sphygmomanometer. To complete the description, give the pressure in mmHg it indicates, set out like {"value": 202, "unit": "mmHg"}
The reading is {"value": 102, "unit": "mmHg"}
